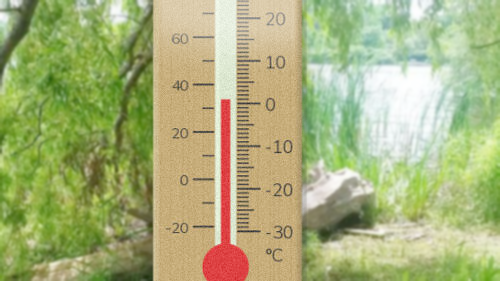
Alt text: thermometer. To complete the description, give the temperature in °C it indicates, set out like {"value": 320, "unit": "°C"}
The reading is {"value": 1, "unit": "°C"}
